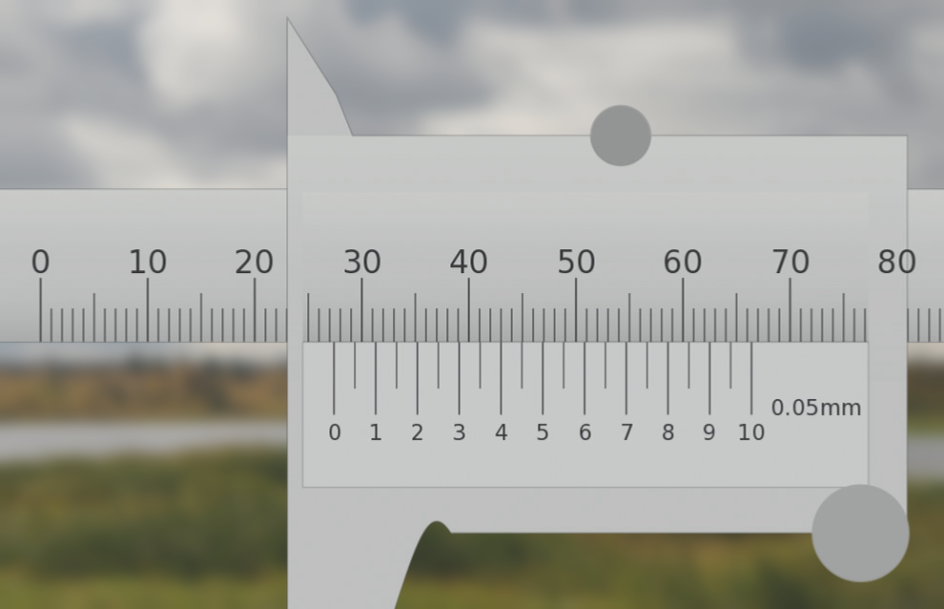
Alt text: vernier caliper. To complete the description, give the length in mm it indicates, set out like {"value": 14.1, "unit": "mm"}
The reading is {"value": 27.4, "unit": "mm"}
